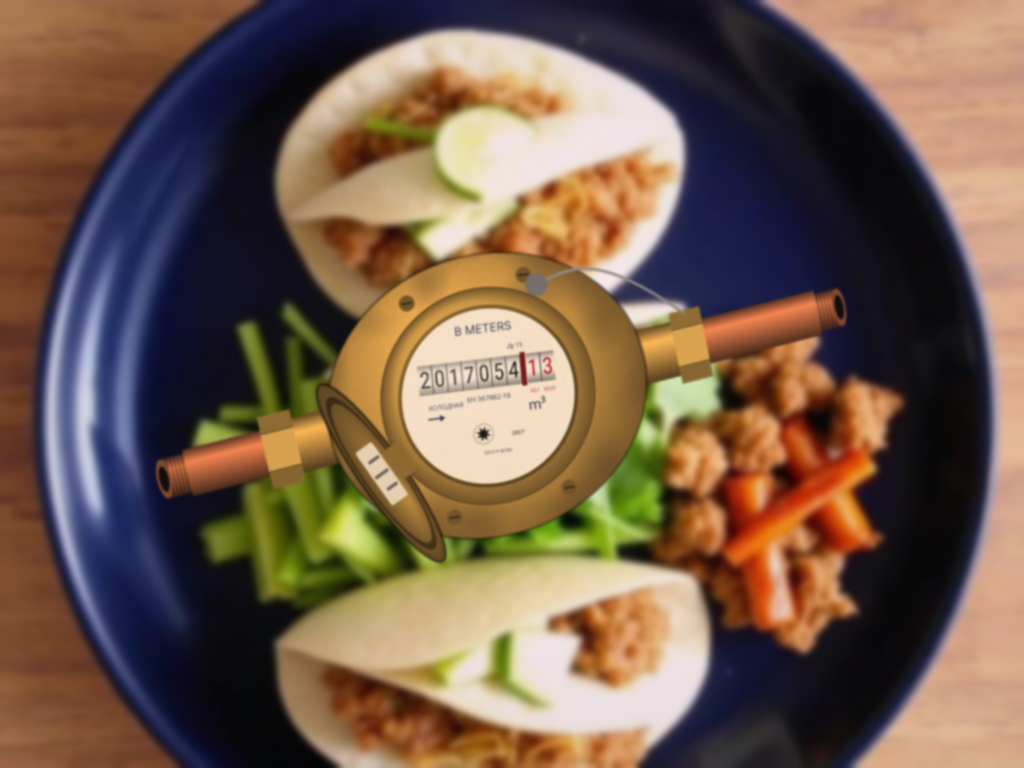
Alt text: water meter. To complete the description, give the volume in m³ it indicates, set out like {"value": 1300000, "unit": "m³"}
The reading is {"value": 2017054.13, "unit": "m³"}
